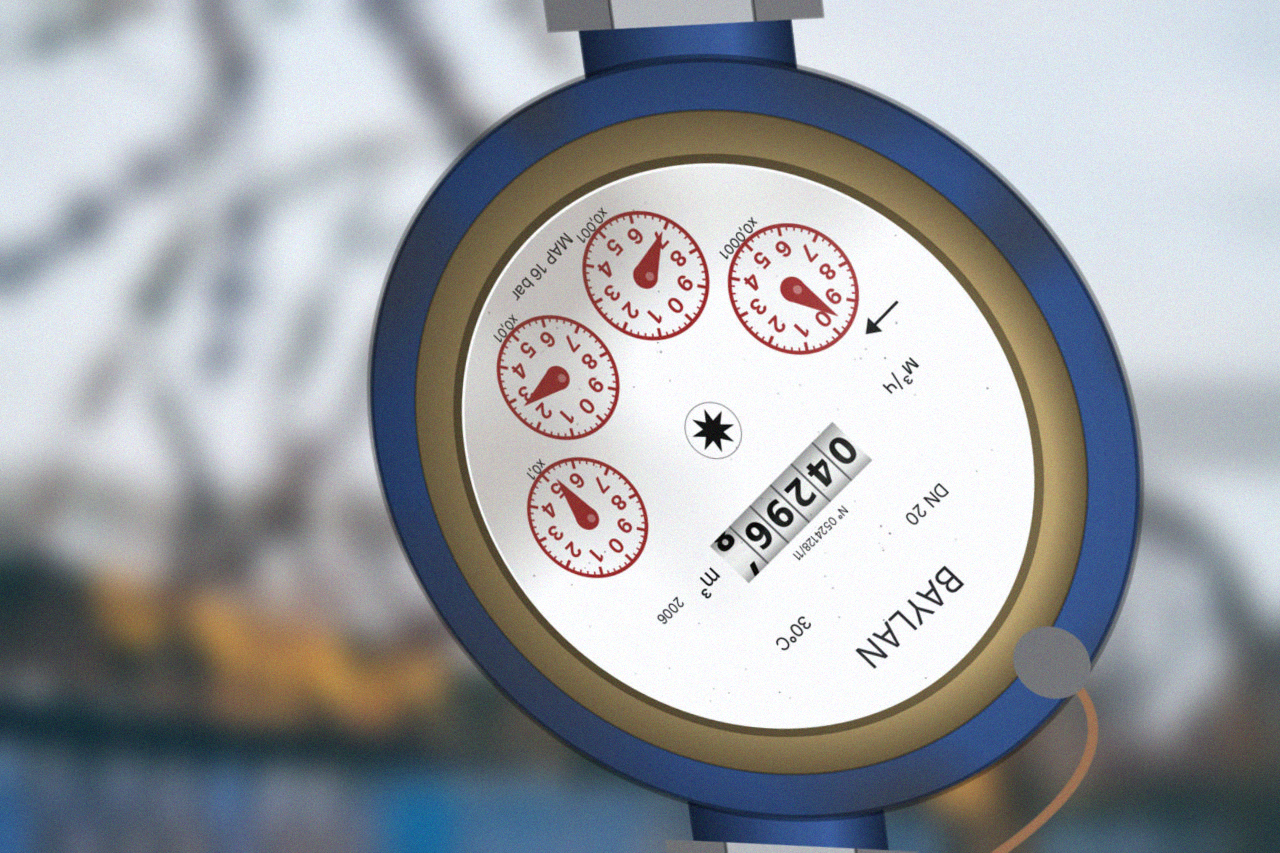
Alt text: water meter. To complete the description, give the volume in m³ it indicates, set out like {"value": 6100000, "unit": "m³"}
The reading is {"value": 42967.5269, "unit": "m³"}
